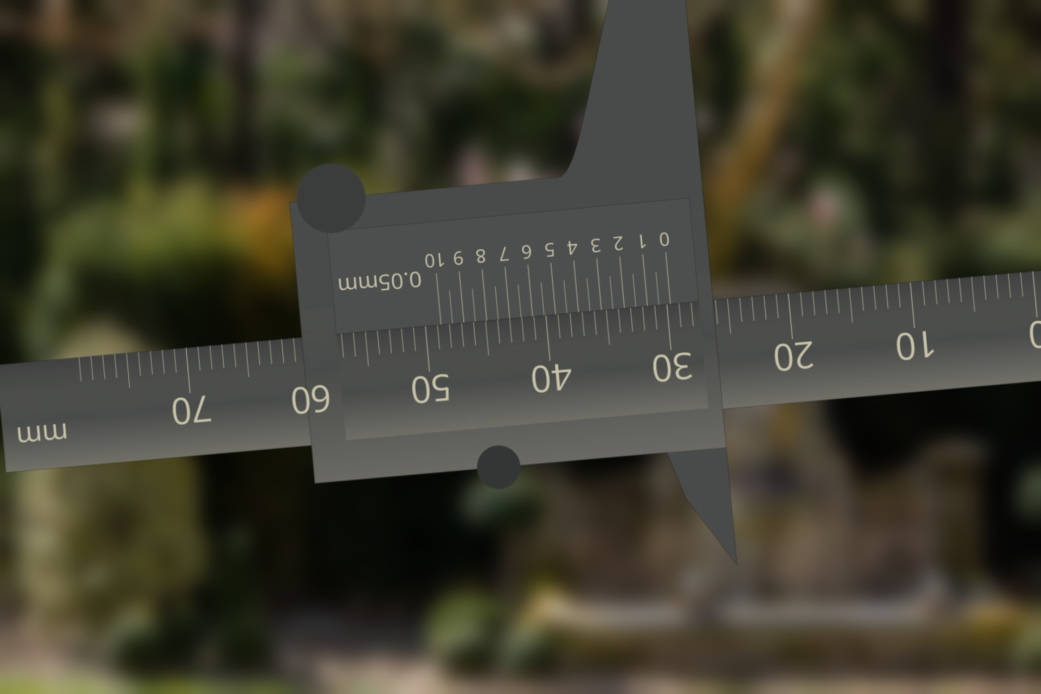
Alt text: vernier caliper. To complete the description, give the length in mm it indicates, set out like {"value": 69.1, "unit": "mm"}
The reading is {"value": 29.7, "unit": "mm"}
